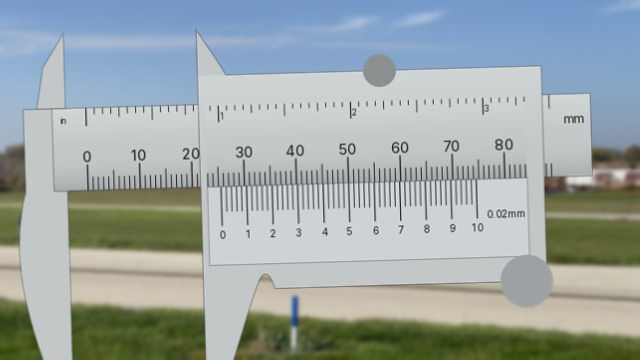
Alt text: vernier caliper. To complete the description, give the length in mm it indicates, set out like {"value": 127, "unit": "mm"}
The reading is {"value": 25.5, "unit": "mm"}
